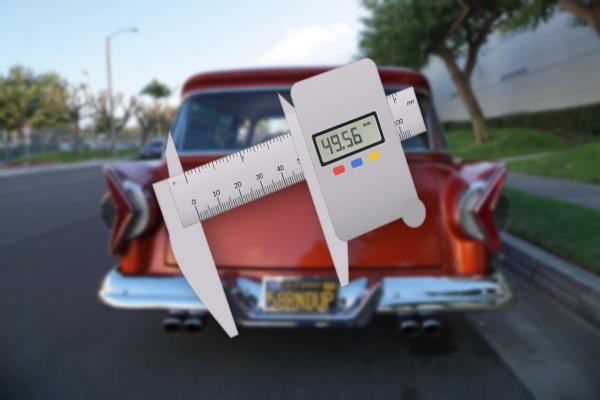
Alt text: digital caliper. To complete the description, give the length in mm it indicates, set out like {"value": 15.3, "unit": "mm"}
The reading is {"value": 49.56, "unit": "mm"}
